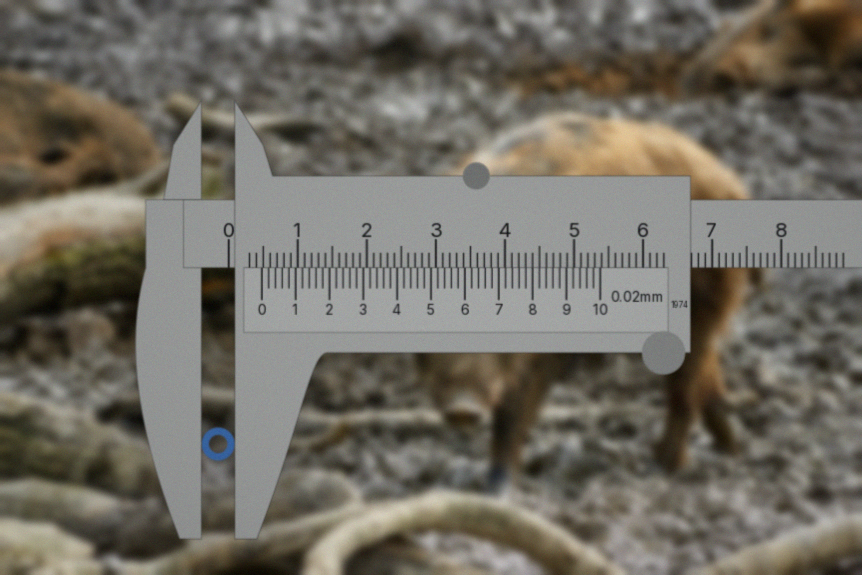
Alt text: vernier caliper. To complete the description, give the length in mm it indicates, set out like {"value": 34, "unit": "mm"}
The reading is {"value": 4.8, "unit": "mm"}
